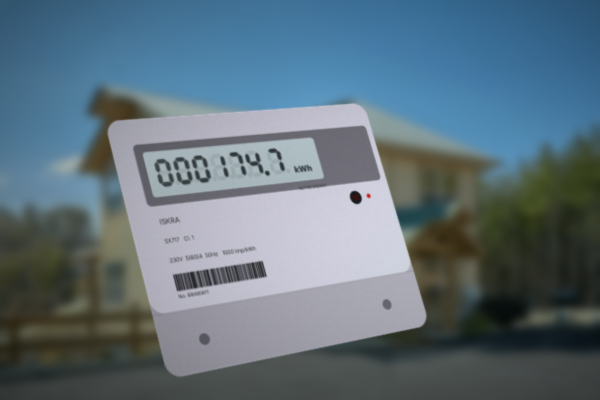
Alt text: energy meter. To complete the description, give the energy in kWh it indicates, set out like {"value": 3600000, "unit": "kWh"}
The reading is {"value": 174.7, "unit": "kWh"}
